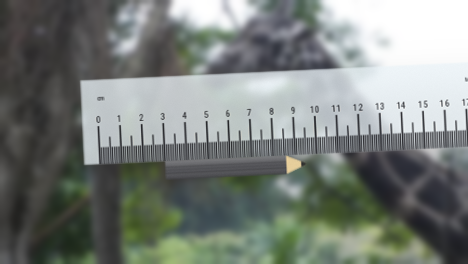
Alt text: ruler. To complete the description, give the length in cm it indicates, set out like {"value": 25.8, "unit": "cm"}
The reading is {"value": 6.5, "unit": "cm"}
